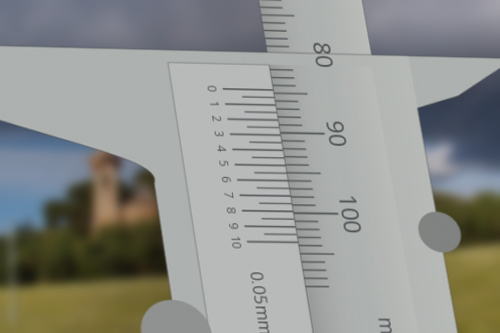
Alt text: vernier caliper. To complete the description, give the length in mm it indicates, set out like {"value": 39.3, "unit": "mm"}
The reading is {"value": 84.6, "unit": "mm"}
